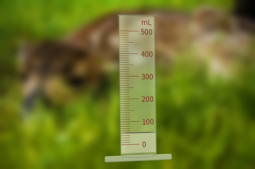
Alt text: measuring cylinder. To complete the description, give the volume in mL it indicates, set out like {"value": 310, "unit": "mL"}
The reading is {"value": 50, "unit": "mL"}
